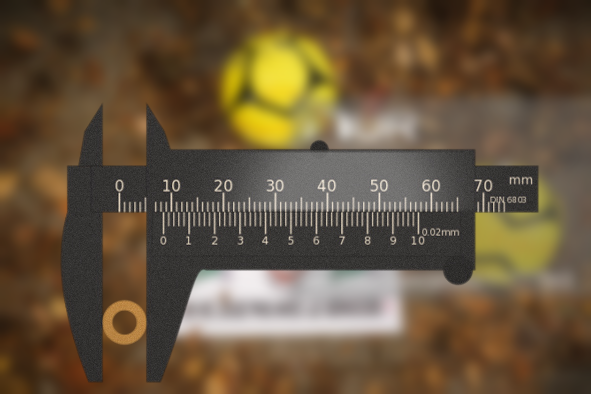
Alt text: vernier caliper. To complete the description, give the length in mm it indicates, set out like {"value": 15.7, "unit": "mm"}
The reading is {"value": 8.5, "unit": "mm"}
